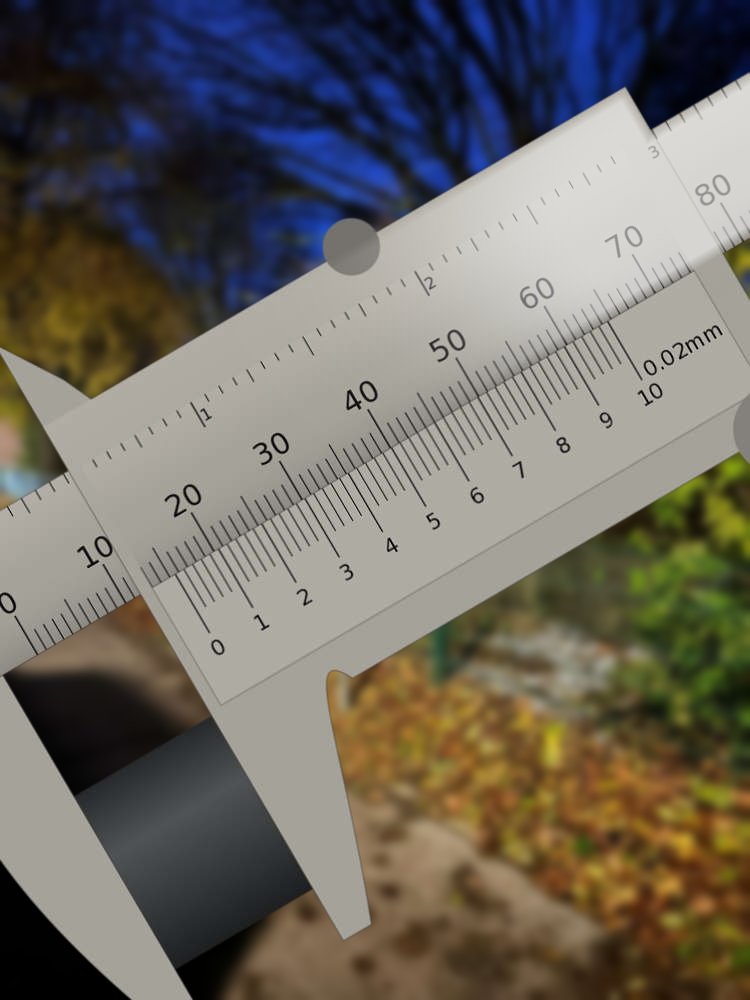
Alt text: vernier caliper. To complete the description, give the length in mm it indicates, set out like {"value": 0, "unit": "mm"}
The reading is {"value": 15.6, "unit": "mm"}
